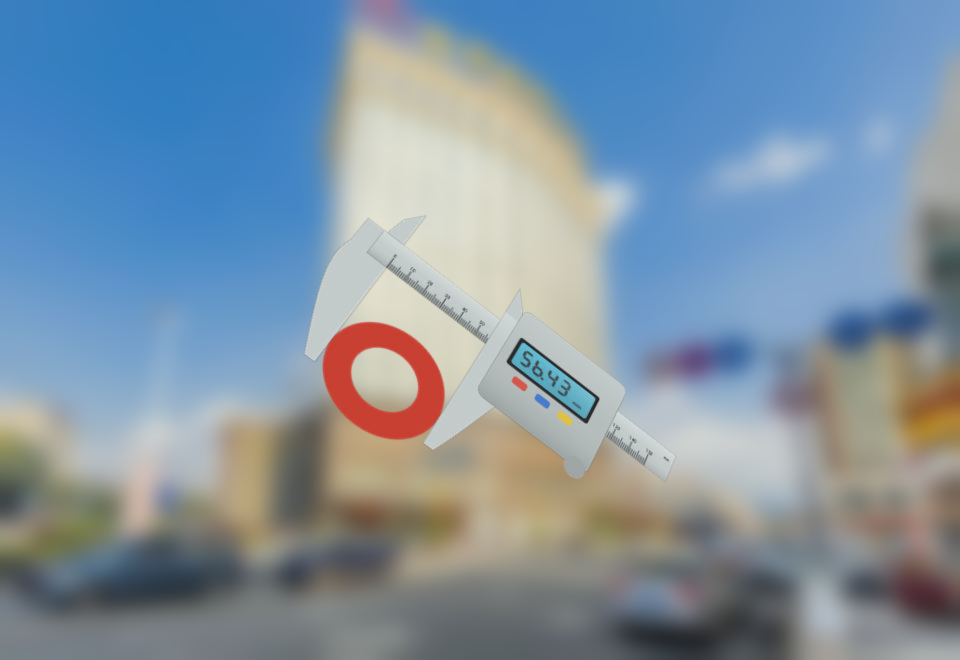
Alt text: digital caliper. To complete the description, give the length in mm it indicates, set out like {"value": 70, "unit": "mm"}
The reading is {"value": 56.43, "unit": "mm"}
